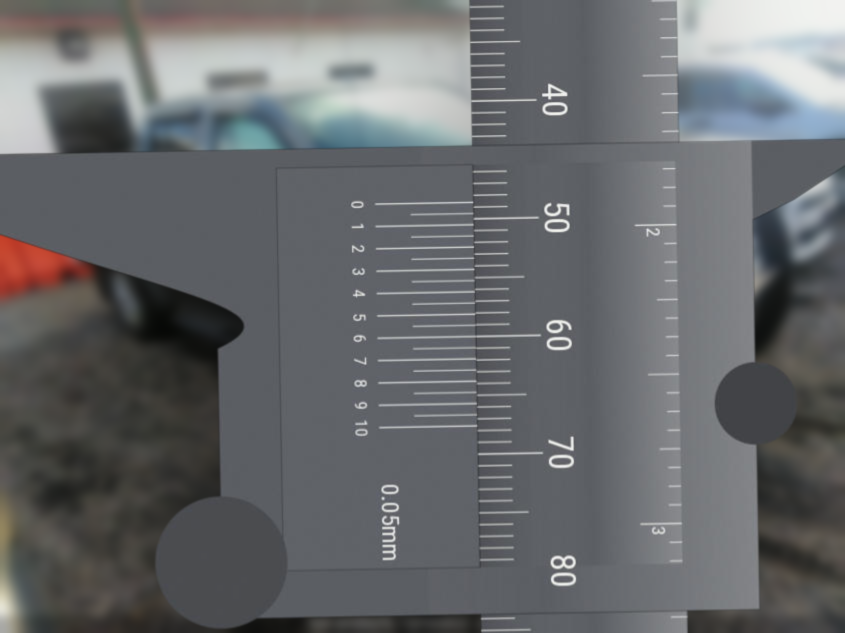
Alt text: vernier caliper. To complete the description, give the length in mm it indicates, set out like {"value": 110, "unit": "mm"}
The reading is {"value": 48.6, "unit": "mm"}
